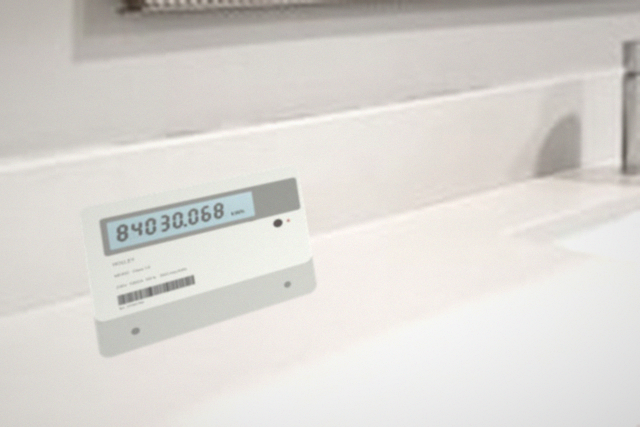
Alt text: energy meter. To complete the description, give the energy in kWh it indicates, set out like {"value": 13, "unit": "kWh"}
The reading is {"value": 84030.068, "unit": "kWh"}
